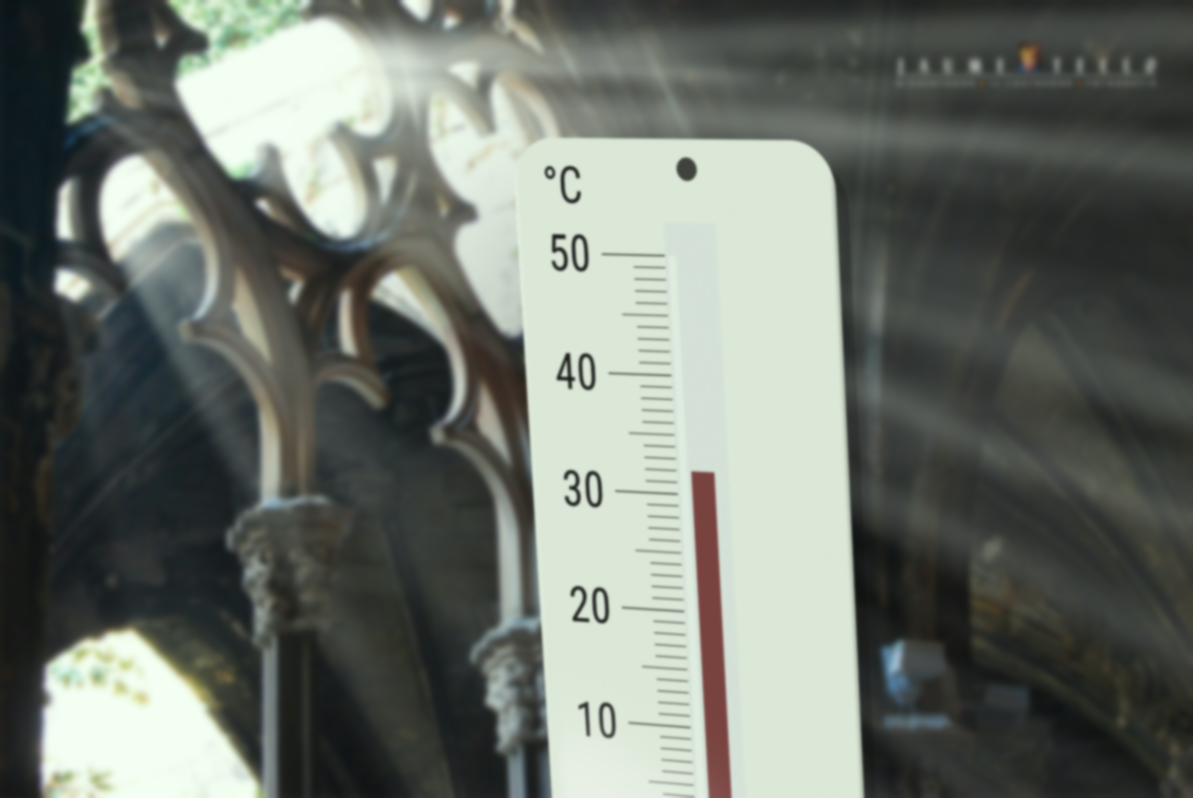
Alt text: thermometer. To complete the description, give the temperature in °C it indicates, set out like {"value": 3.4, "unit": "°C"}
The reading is {"value": 32, "unit": "°C"}
